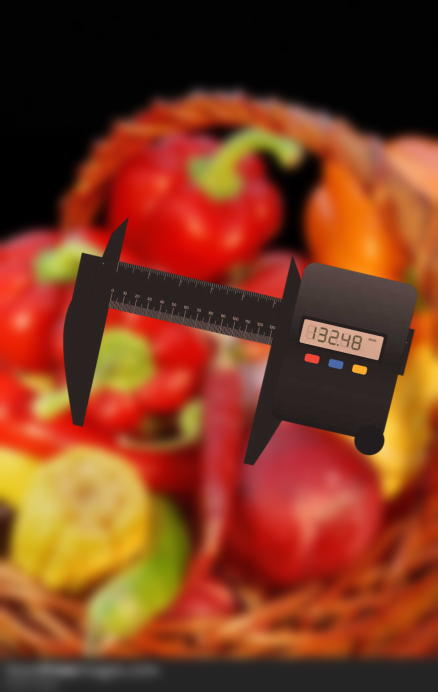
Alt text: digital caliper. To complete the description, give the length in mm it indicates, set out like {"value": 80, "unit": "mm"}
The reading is {"value": 132.48, "unit": "mm"}
